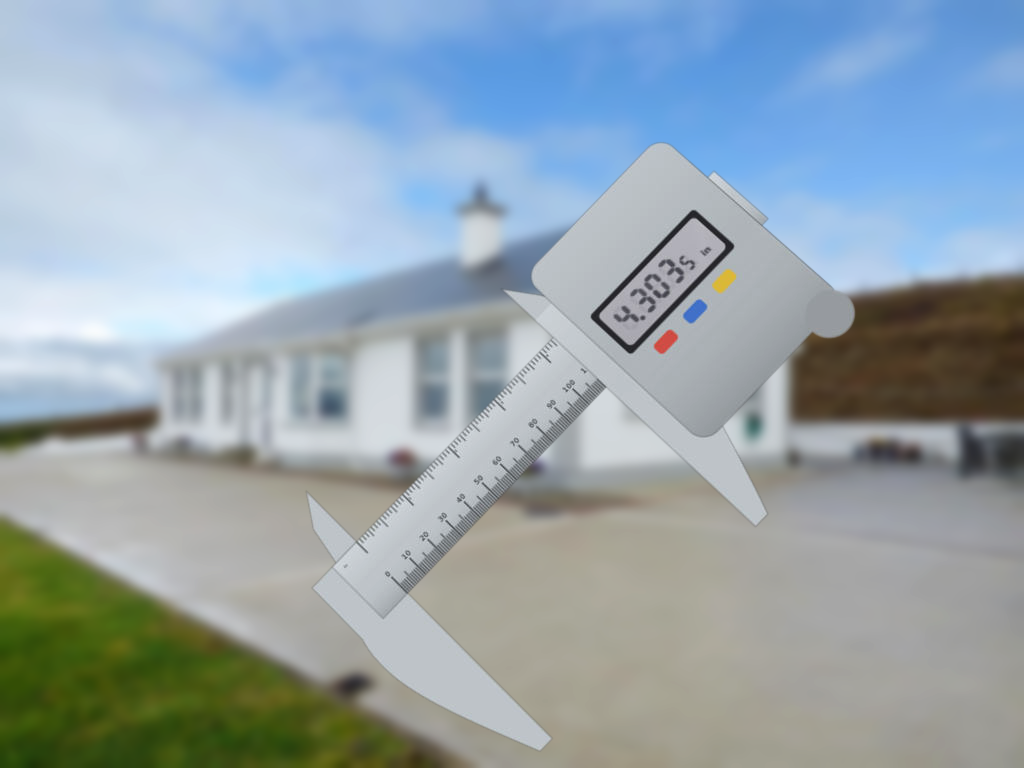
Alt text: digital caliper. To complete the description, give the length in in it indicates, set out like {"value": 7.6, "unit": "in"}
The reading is {"value": 4.3035, "unit": "in"}
